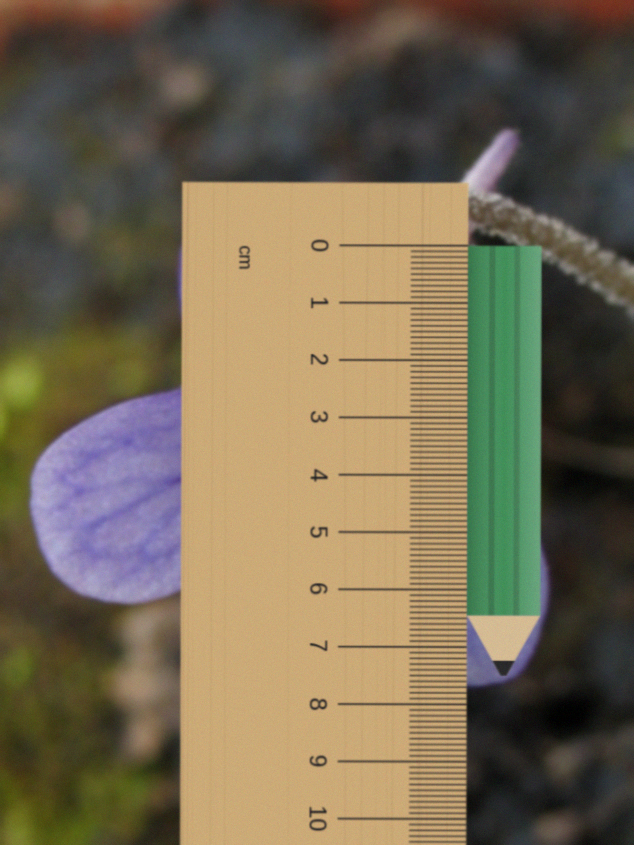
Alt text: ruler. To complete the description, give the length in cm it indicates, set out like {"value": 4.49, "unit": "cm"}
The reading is {"value": 7.5, "unit": "cm"}
